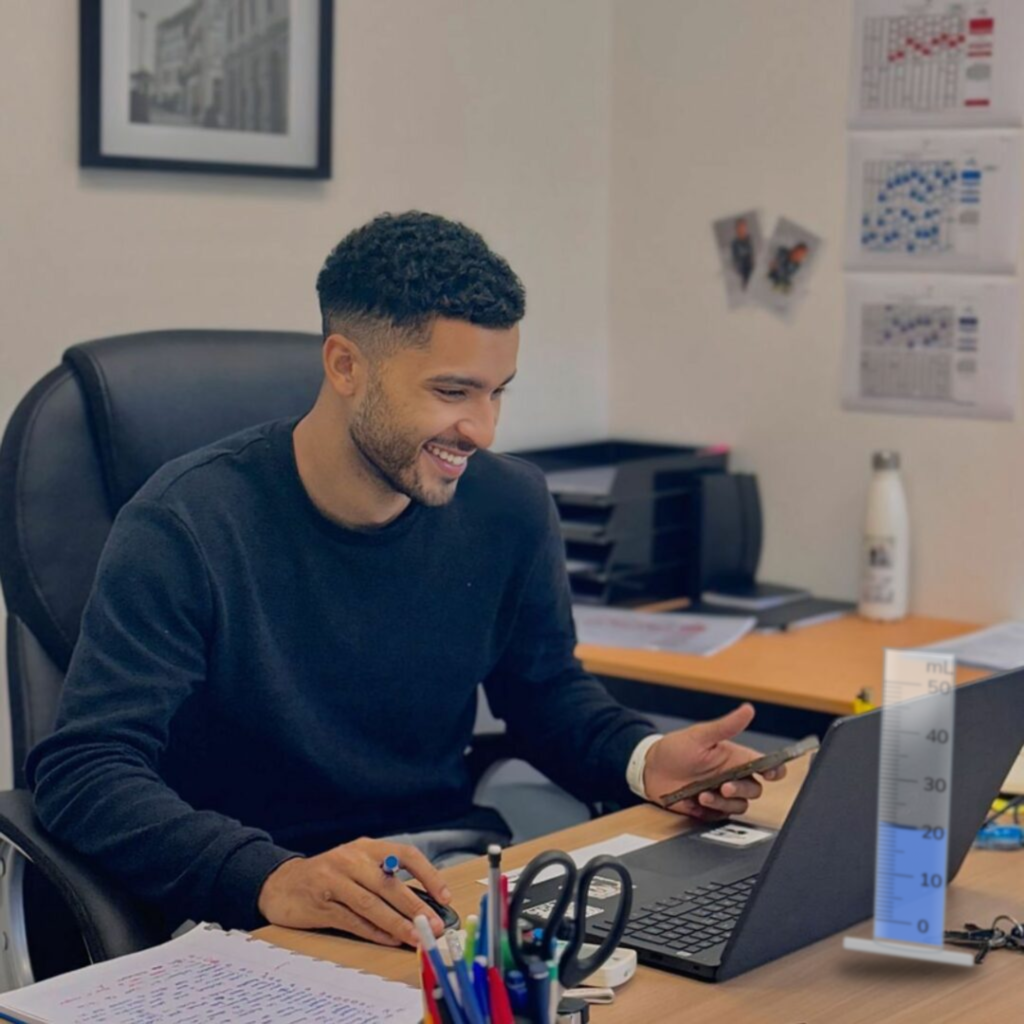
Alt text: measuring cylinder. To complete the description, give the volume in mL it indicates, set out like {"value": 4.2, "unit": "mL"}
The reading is {"value": 20, "unit": "mL"}
